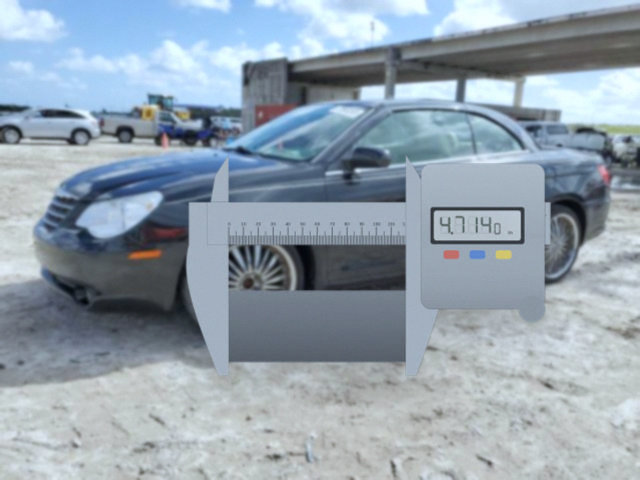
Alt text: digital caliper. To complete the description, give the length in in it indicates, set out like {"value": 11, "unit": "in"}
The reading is {"value": 4.7140, "unit": "in"}
